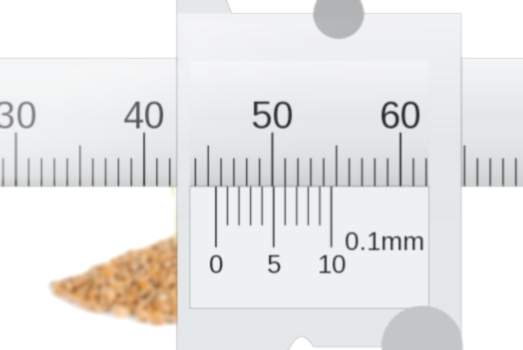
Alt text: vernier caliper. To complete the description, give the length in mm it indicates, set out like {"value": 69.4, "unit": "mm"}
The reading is {"value": 45.6, "unit": "mm"}
